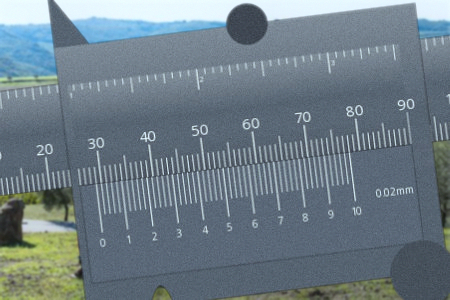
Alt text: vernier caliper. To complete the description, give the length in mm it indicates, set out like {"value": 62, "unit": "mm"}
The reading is {"value": 29.0, "unit": "mm"}
